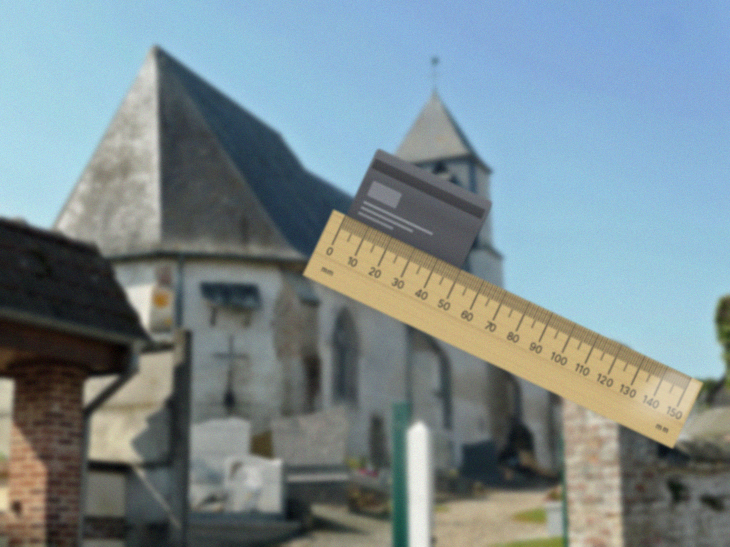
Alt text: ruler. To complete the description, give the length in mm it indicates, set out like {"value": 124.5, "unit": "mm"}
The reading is {"value": 50, "unit": "mm"}
